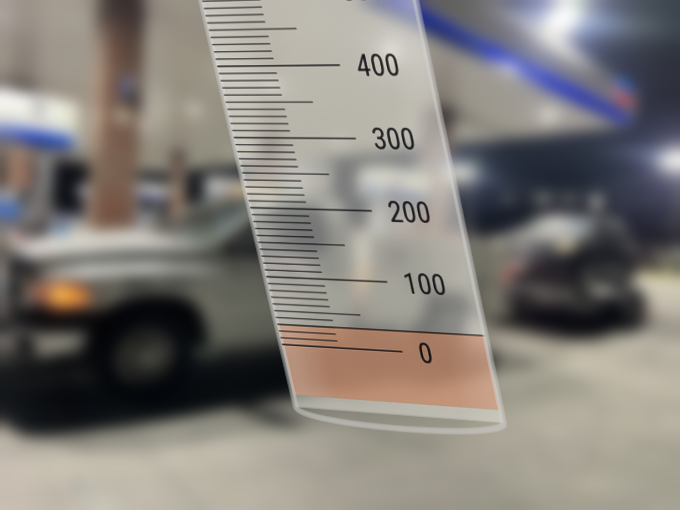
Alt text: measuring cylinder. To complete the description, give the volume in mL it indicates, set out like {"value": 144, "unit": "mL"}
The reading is {"value": 30, "unit": "mL"}
